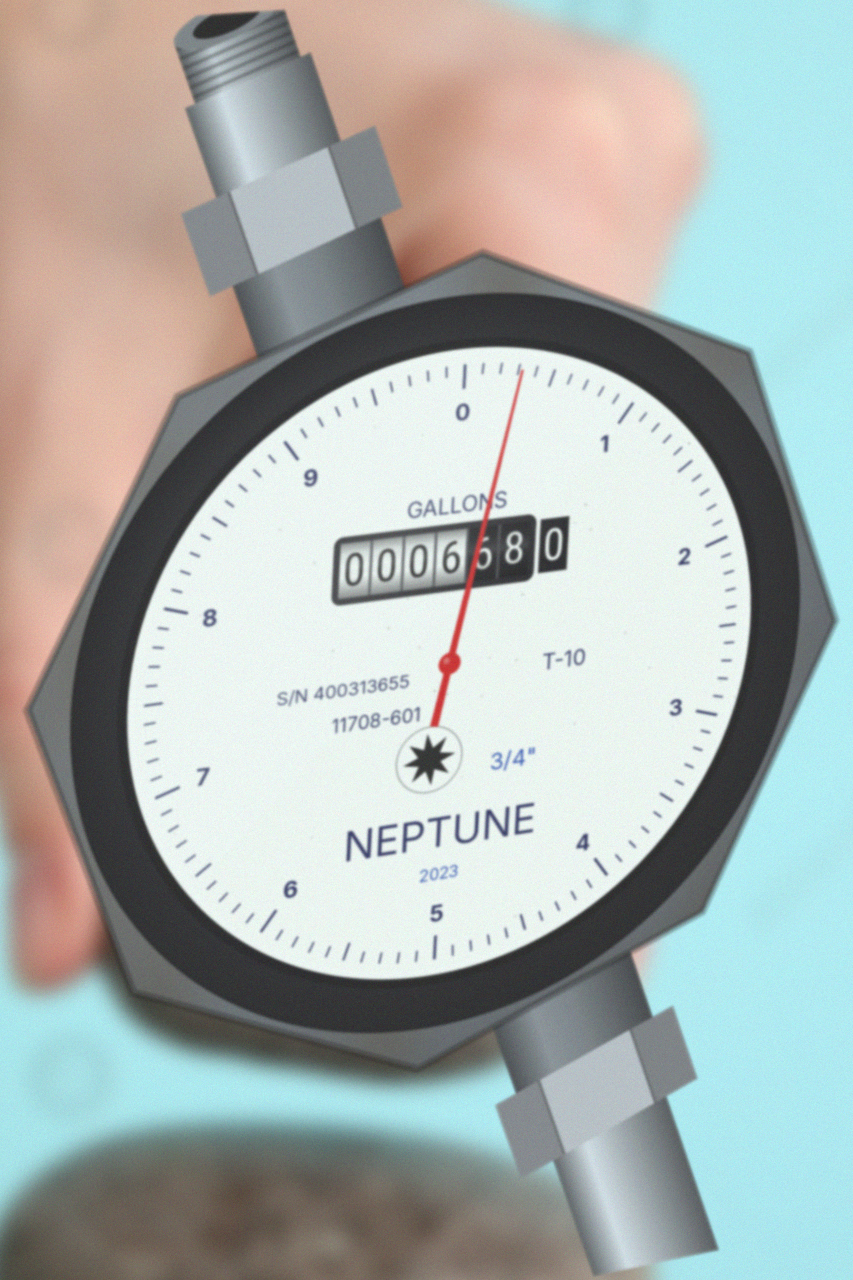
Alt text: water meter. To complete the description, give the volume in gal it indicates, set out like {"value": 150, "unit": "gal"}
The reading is {"value": 6680.3, "unit": "gal"}
